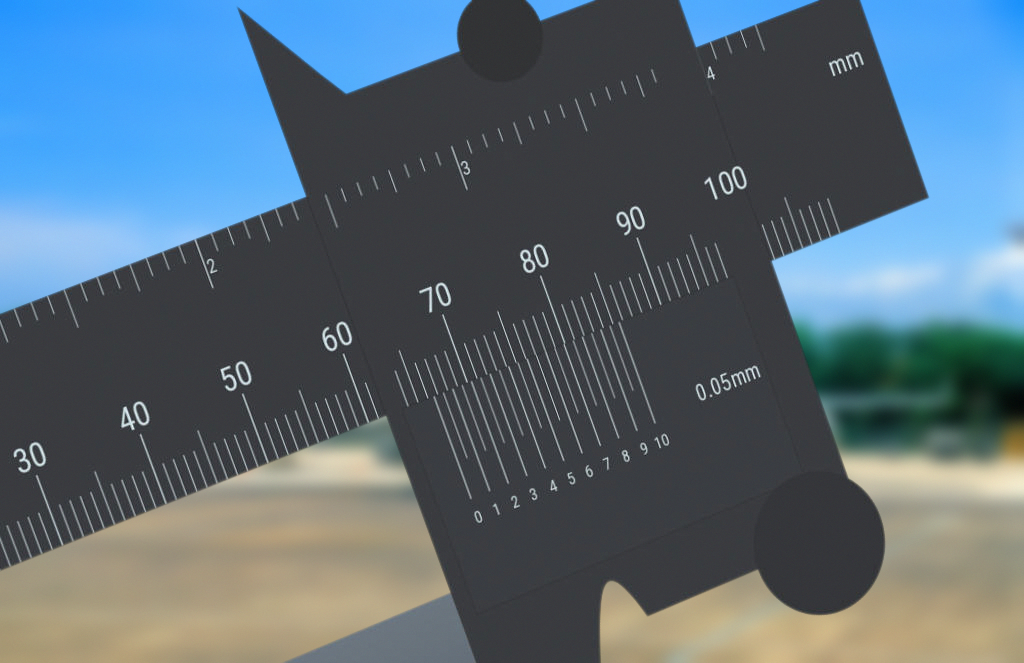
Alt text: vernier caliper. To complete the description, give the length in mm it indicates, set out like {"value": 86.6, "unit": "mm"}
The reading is {"value": 66.6, "unit": "mm"}
